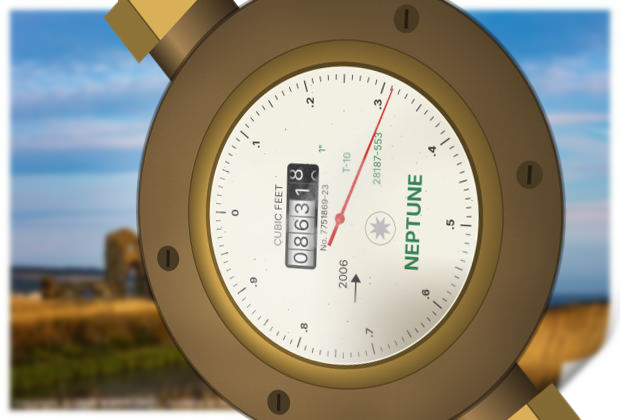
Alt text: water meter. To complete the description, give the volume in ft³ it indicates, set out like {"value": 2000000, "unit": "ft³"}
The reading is {"value": 86318.31, "unit": "ft³"}
